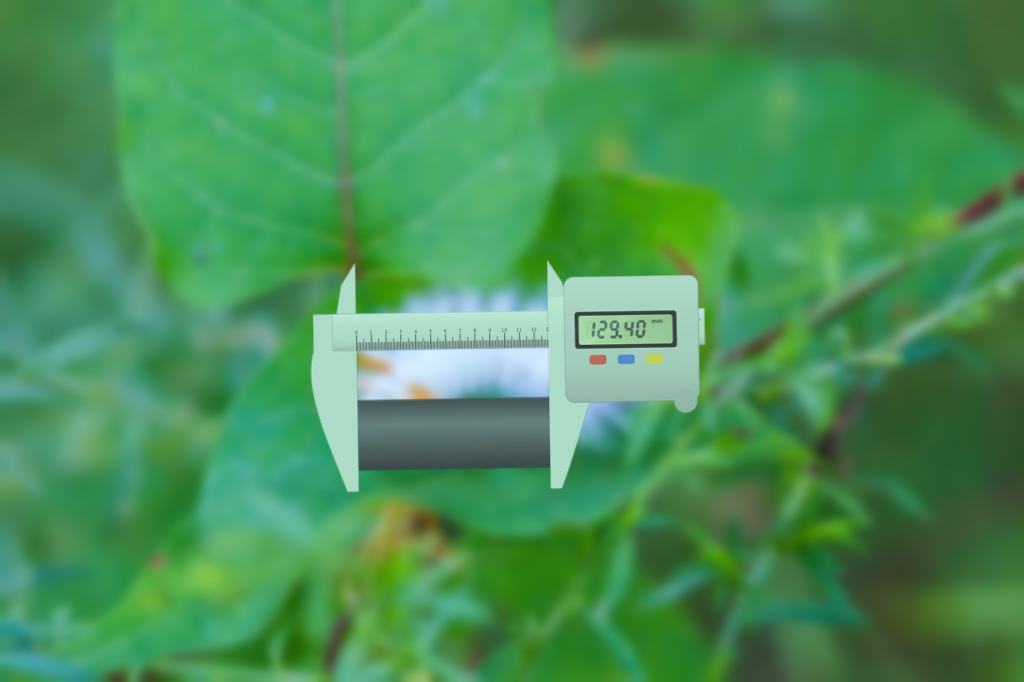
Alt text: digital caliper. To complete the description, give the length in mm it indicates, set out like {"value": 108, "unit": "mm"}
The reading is {"value": 129.40, "unit": "mm"}
